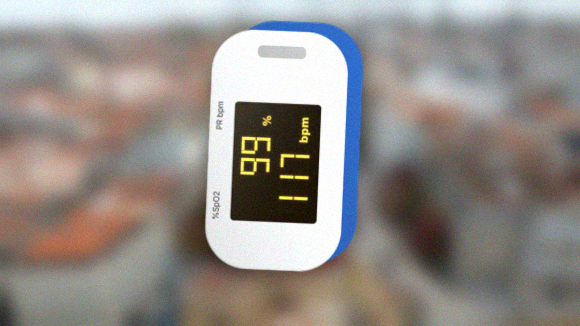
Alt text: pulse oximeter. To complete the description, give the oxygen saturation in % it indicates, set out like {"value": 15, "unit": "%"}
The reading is {"value": 99, "unit": "%"}
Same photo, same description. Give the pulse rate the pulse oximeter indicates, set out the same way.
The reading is {"value": 117, "unit": "bpm"}
